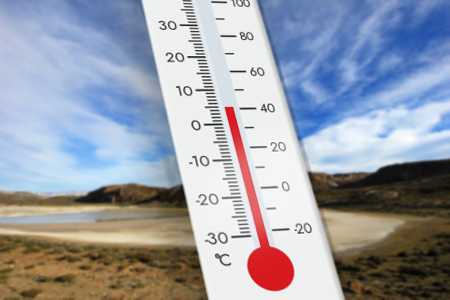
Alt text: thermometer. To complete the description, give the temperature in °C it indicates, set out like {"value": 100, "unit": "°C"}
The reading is {"value": 5, "unit": "°C"}
